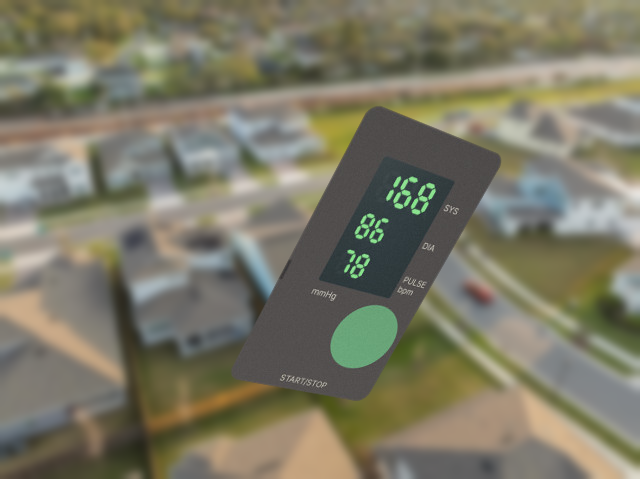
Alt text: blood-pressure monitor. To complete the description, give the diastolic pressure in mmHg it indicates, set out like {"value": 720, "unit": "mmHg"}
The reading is {"value": 86, "unit": "mmHg"}
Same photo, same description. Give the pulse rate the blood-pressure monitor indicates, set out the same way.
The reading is {"value": 78, "unit": "bpm"}
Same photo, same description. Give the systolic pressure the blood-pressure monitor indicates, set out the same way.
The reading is {"value": 168, "unit": "mmHg"}
